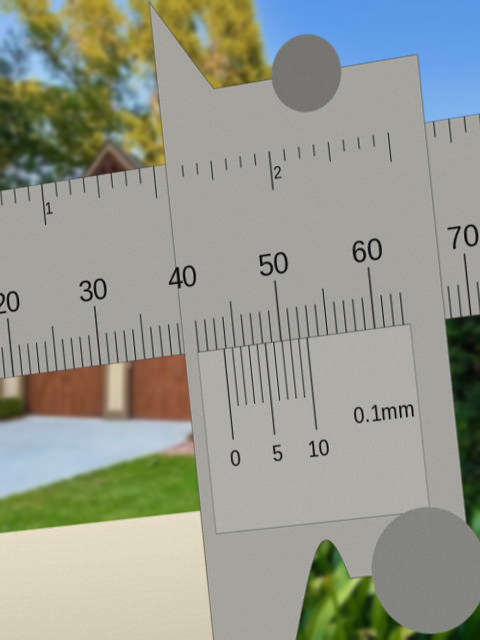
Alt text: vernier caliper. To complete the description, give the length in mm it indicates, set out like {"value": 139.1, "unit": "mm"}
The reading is {"value": 43.8, "unit": "mm"}
